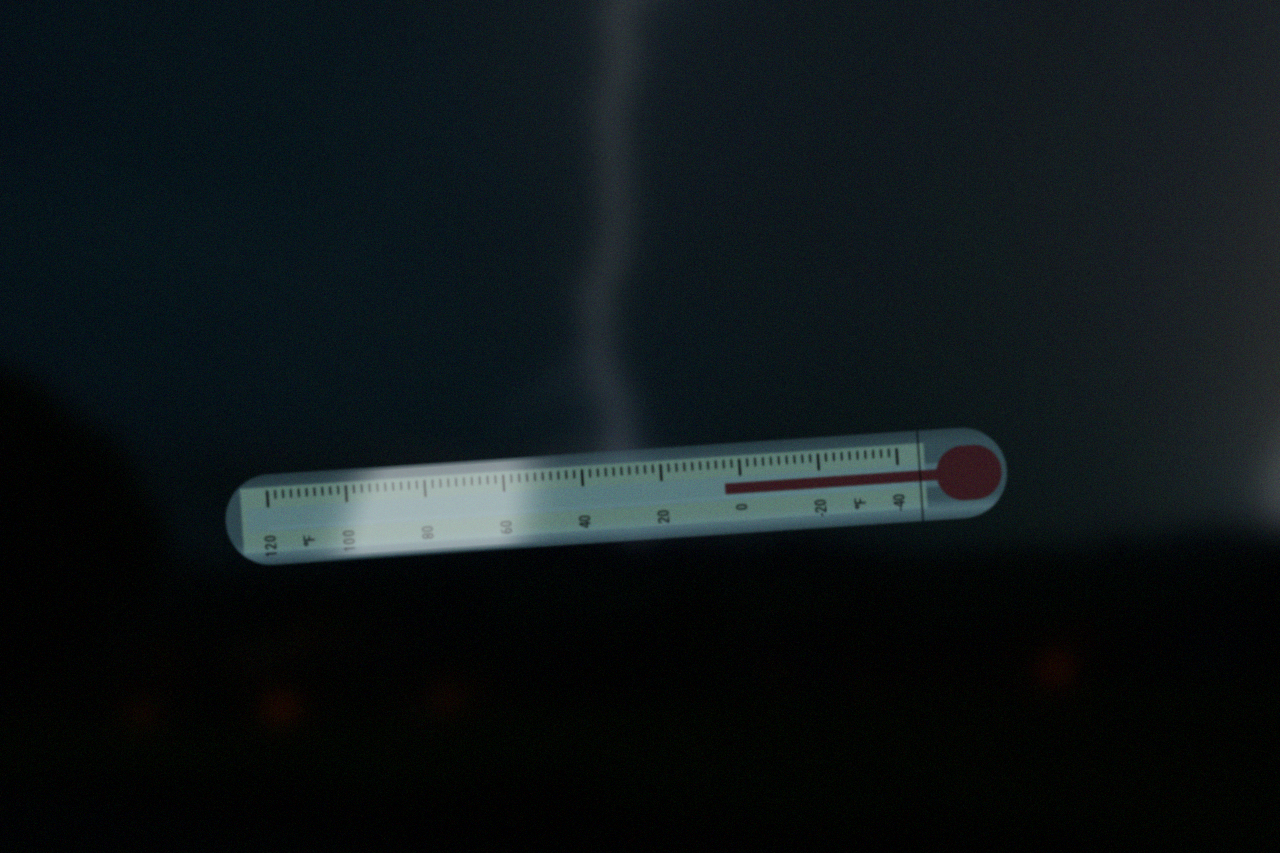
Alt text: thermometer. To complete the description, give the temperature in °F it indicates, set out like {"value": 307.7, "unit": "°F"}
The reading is {"value": 4, "unit": "°F"}
